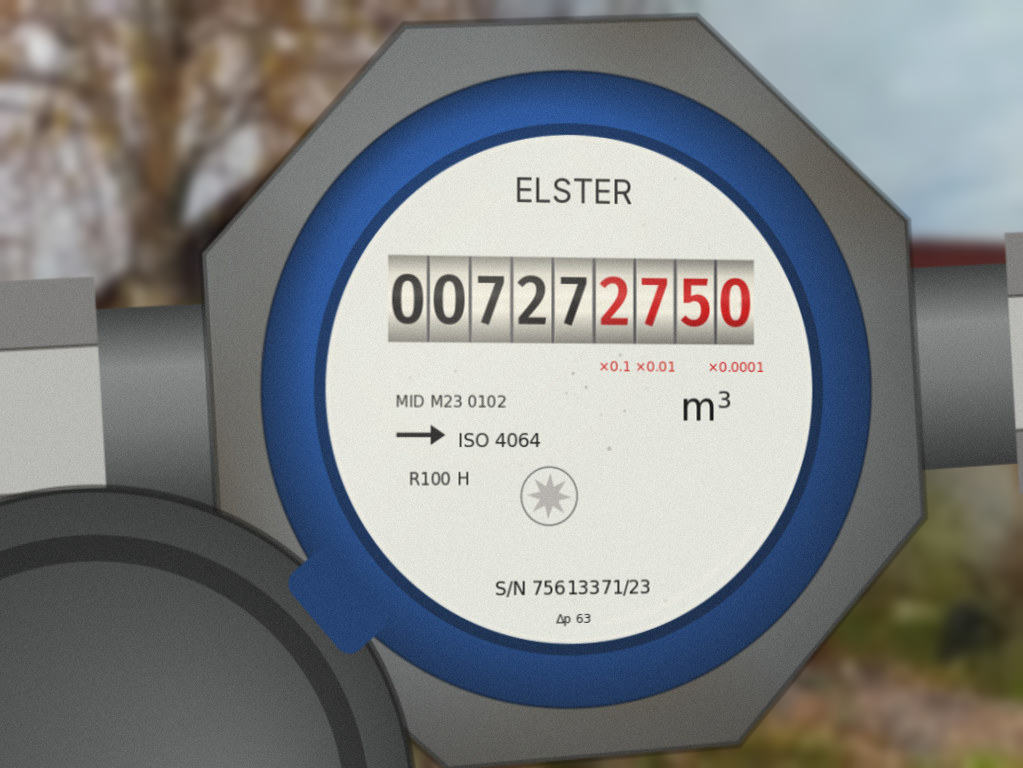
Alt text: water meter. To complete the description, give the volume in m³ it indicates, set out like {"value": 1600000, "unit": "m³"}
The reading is {"value": 727.2750, "unit": "m³"}
